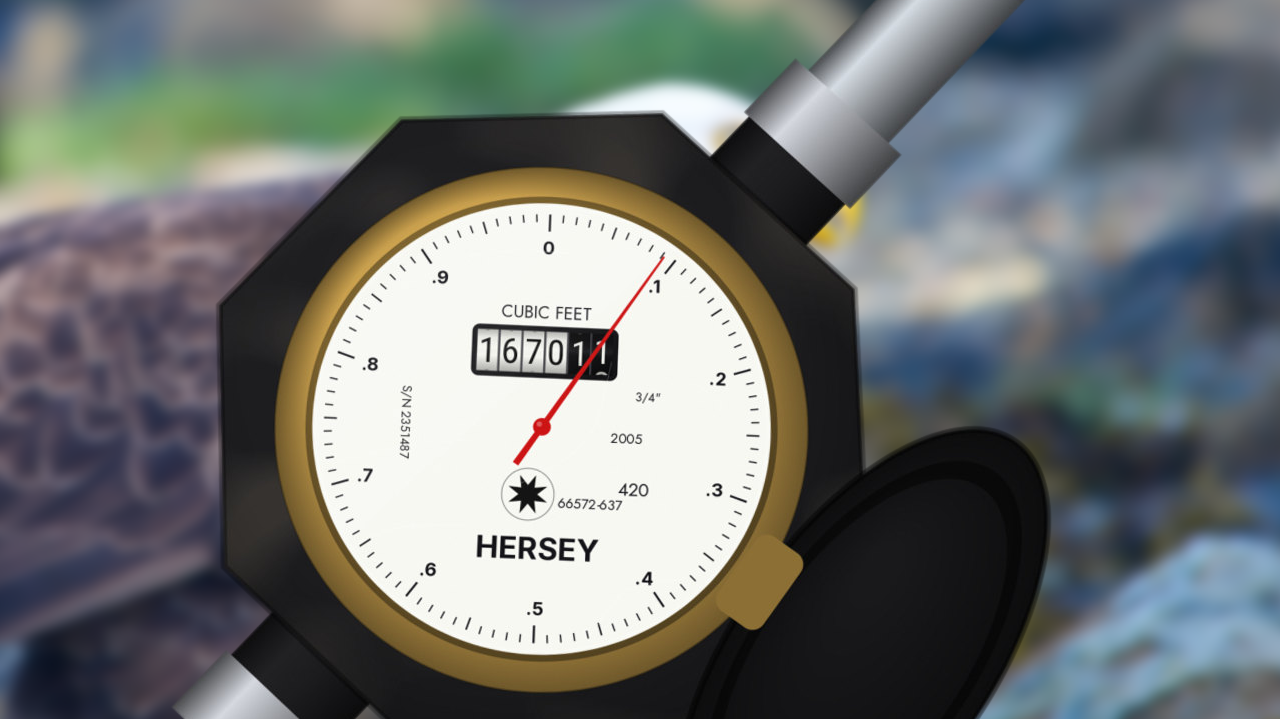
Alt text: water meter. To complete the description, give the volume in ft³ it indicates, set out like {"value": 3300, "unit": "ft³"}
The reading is {"value": 167011.09, "unit": "ft³"}
